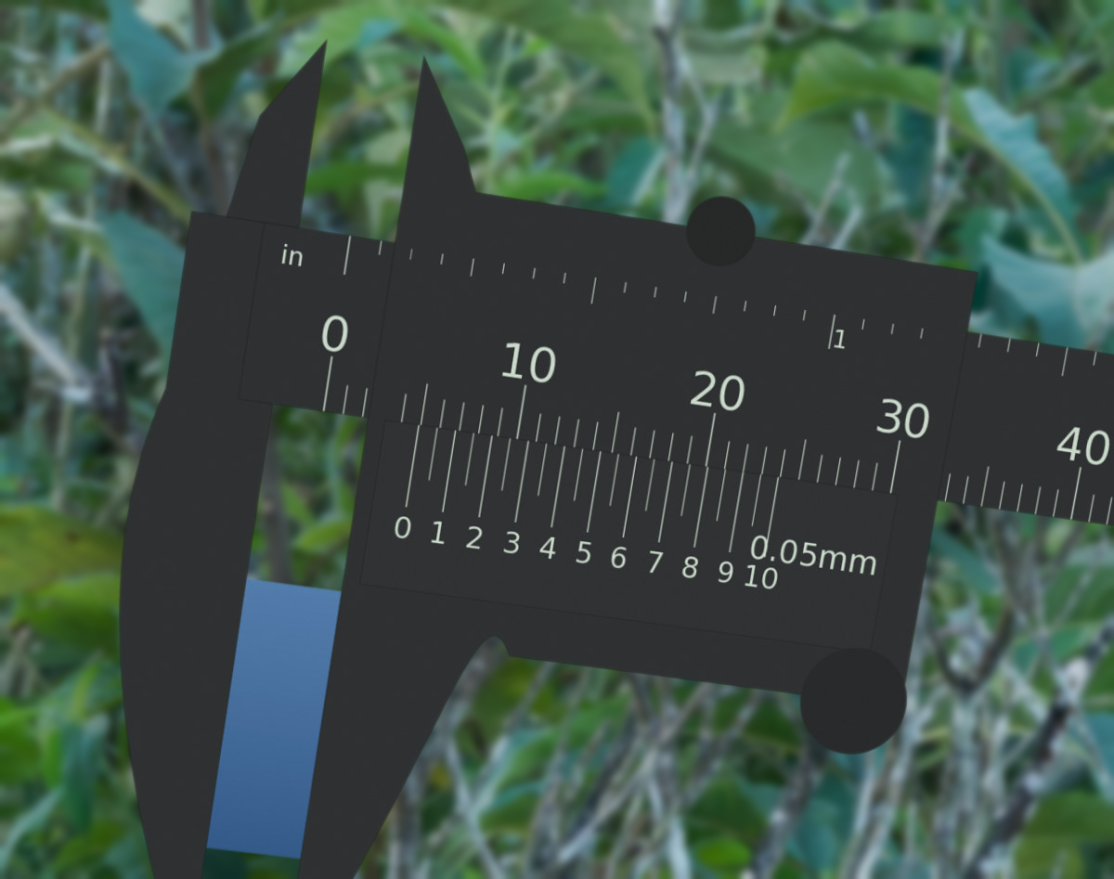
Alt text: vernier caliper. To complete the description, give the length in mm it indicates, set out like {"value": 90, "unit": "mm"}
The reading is {"value": 4.9, "unit": "mm"}
